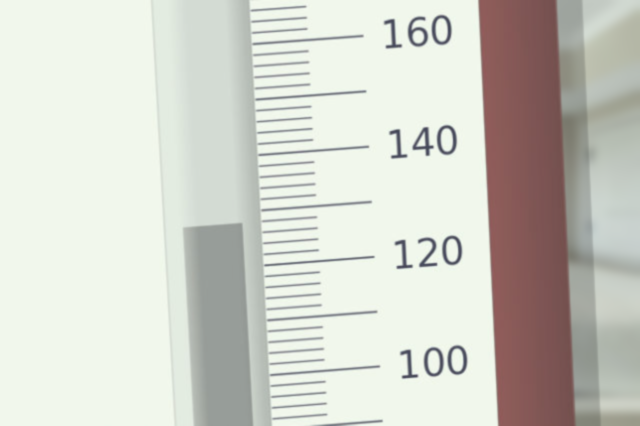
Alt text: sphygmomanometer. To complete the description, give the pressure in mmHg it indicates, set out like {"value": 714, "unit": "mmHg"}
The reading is {"value": 128, "unit": "mmHg"}
